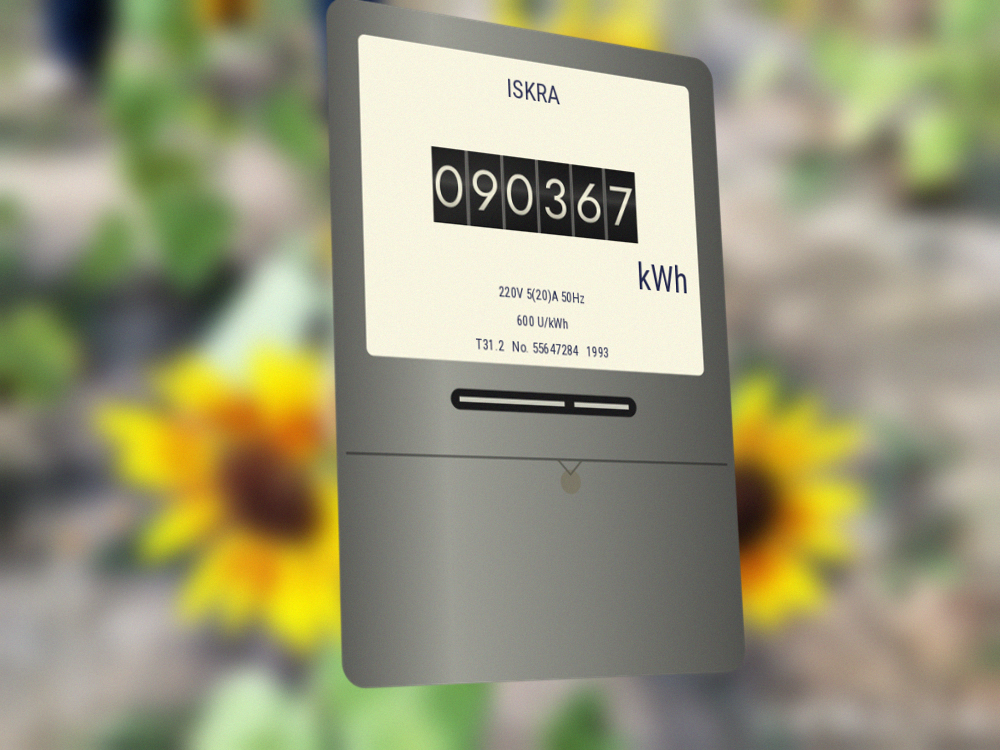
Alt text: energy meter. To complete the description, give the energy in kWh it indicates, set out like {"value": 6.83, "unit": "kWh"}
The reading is {"value": 90367, "unit": "kWh"}
